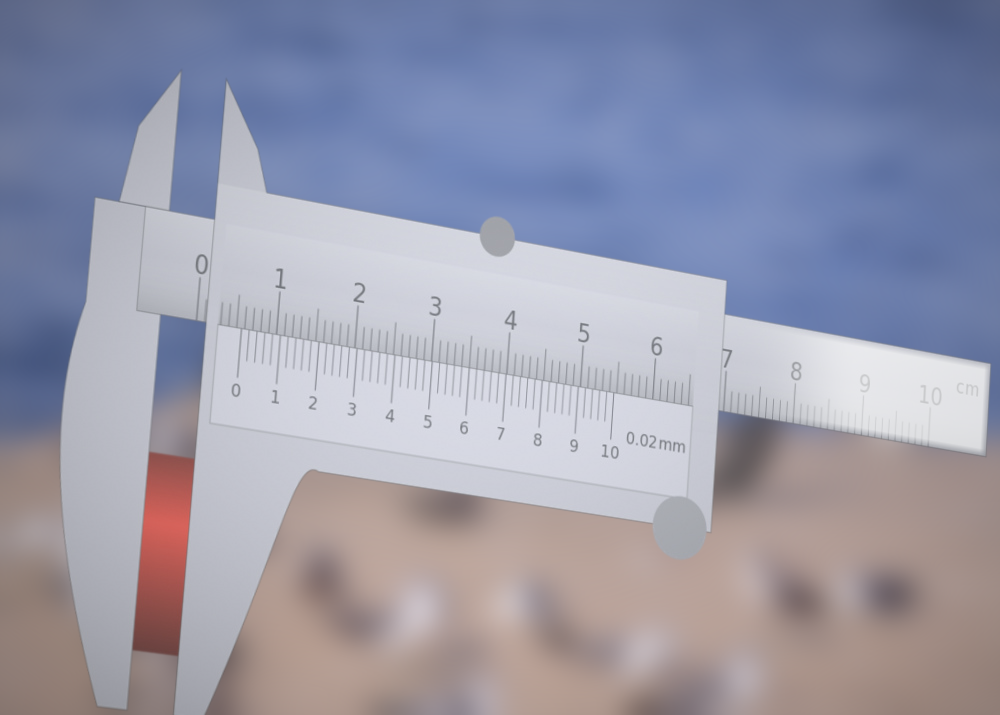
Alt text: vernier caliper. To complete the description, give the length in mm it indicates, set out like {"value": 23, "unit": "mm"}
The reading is {"value": 5.6, "unit": "mm"}
